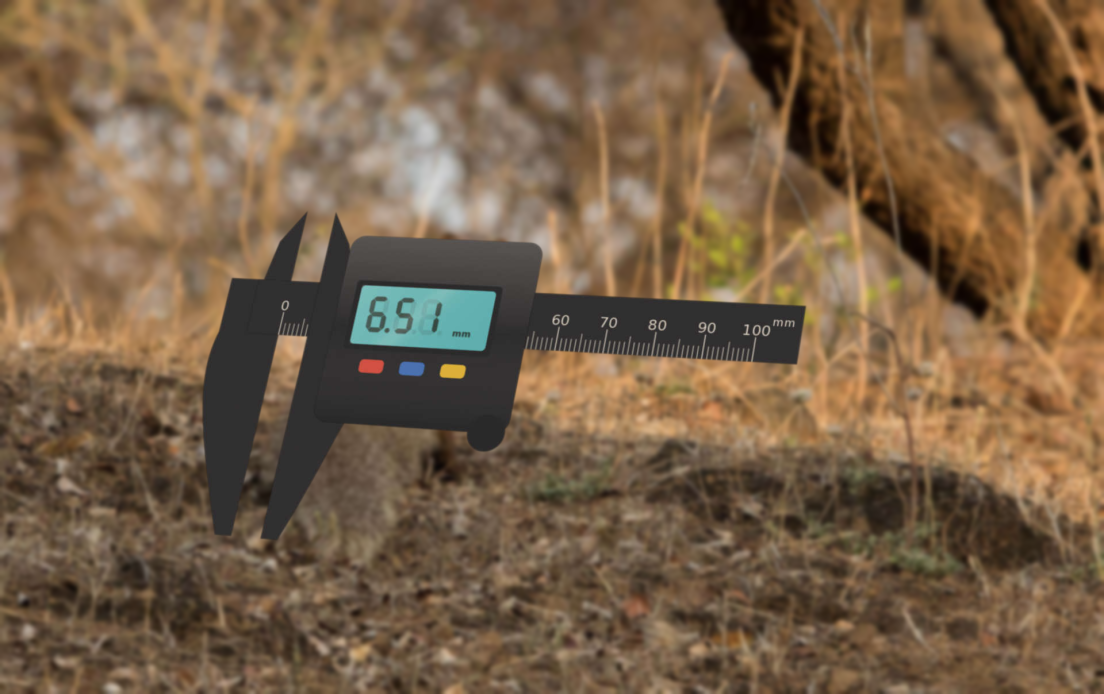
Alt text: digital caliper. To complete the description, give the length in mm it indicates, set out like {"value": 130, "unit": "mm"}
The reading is {"value": 6.51, "unit": "mm"}
